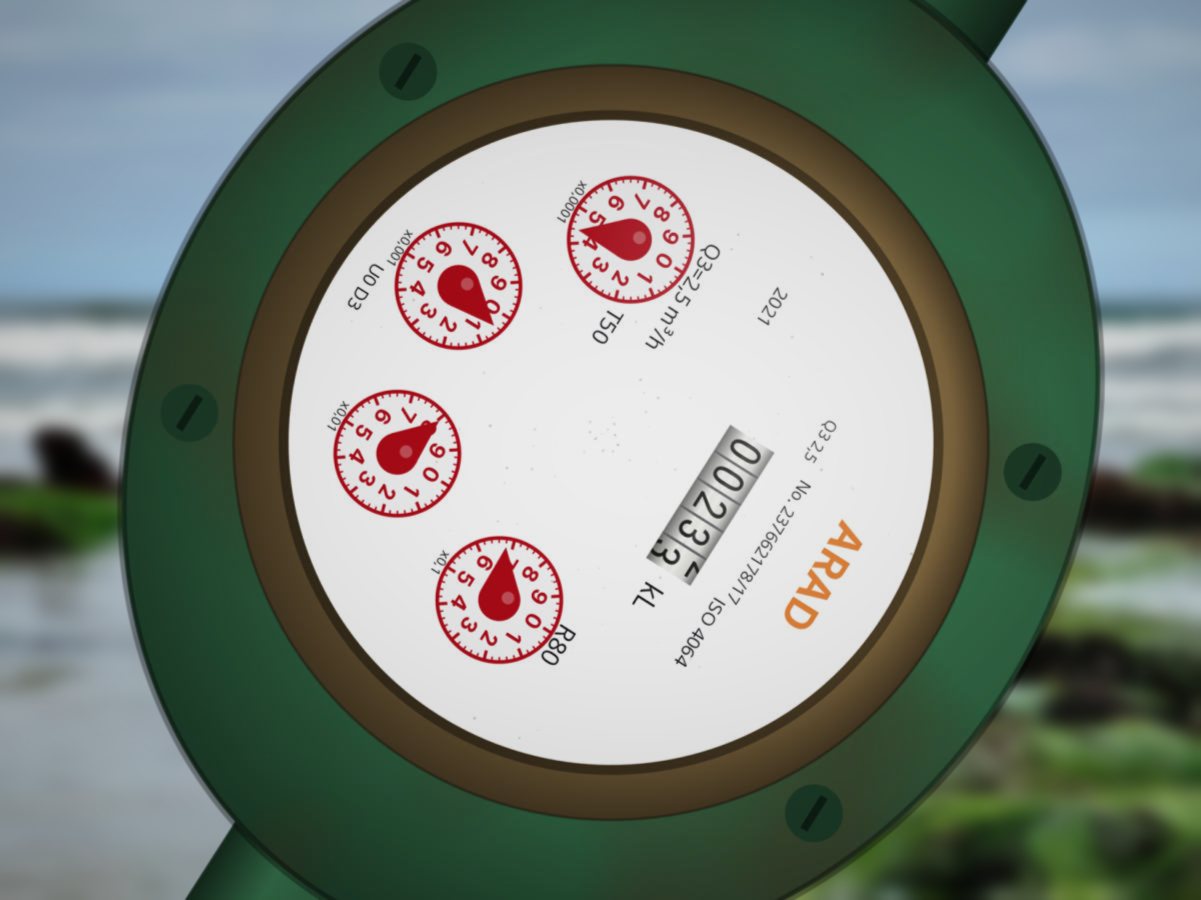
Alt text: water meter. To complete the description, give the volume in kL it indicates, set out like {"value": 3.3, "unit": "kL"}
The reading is {"value": 232.6804, "unit": "kL"}
